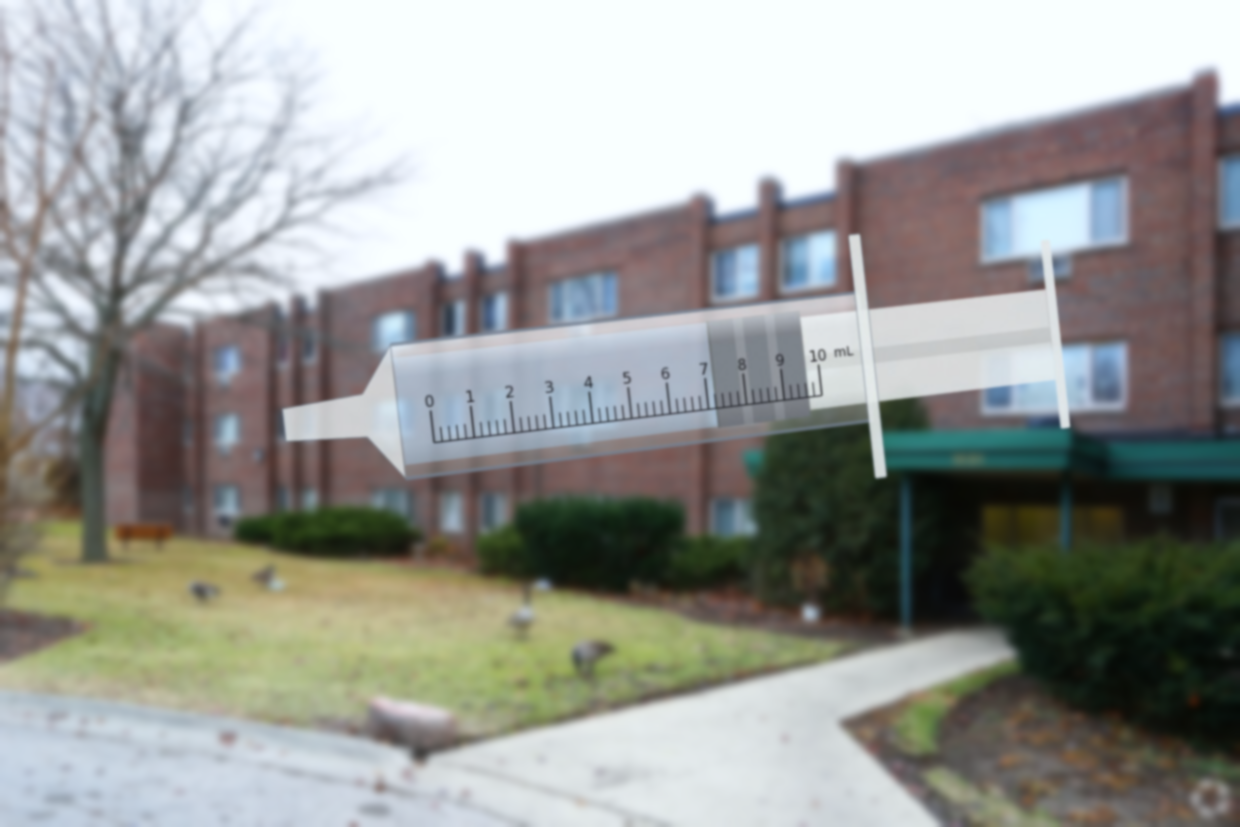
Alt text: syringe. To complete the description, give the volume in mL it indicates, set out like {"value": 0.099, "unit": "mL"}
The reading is {"value": 7.2, "unit": "mL"}
